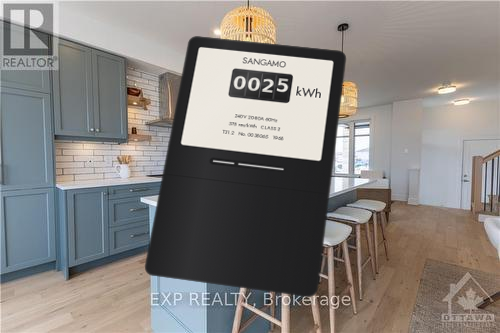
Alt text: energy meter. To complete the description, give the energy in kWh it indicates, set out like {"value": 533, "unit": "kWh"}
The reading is {"value": 25, "unit": "kWh"}
